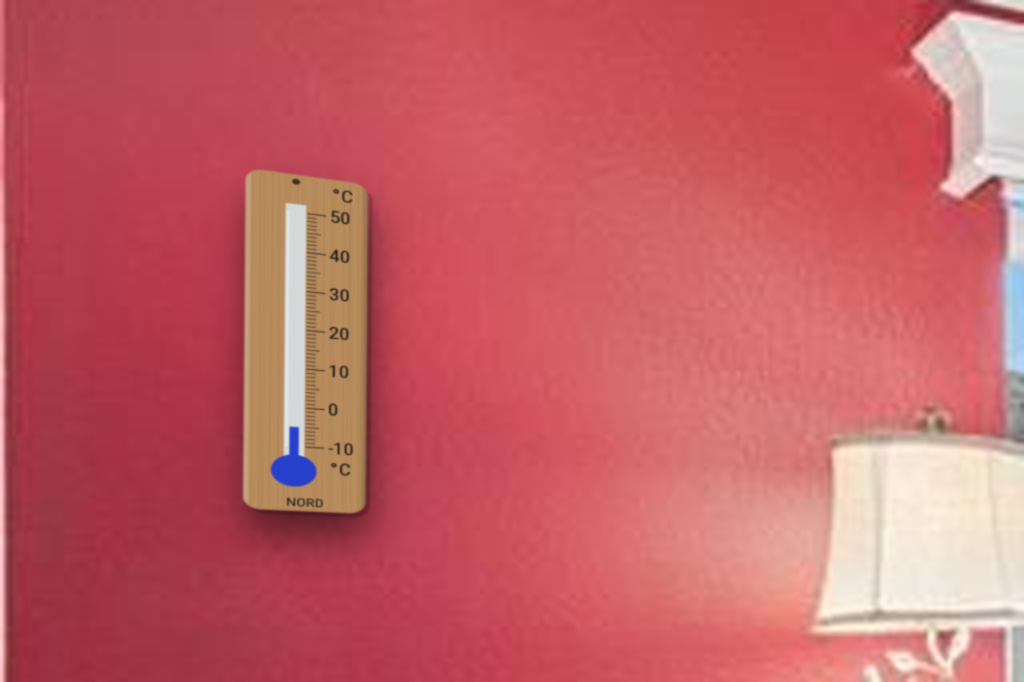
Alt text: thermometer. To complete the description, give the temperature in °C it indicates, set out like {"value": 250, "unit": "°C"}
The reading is {"value": -5, "unit": "°C"}
